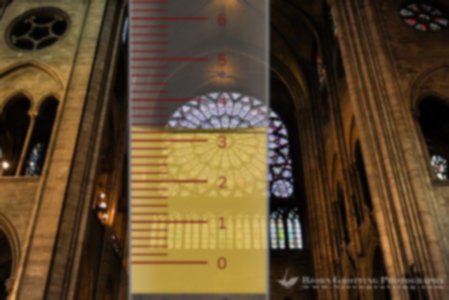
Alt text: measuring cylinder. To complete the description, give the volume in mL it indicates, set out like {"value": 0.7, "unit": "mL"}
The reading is {"value": 3.2, "unit": "mL"}
